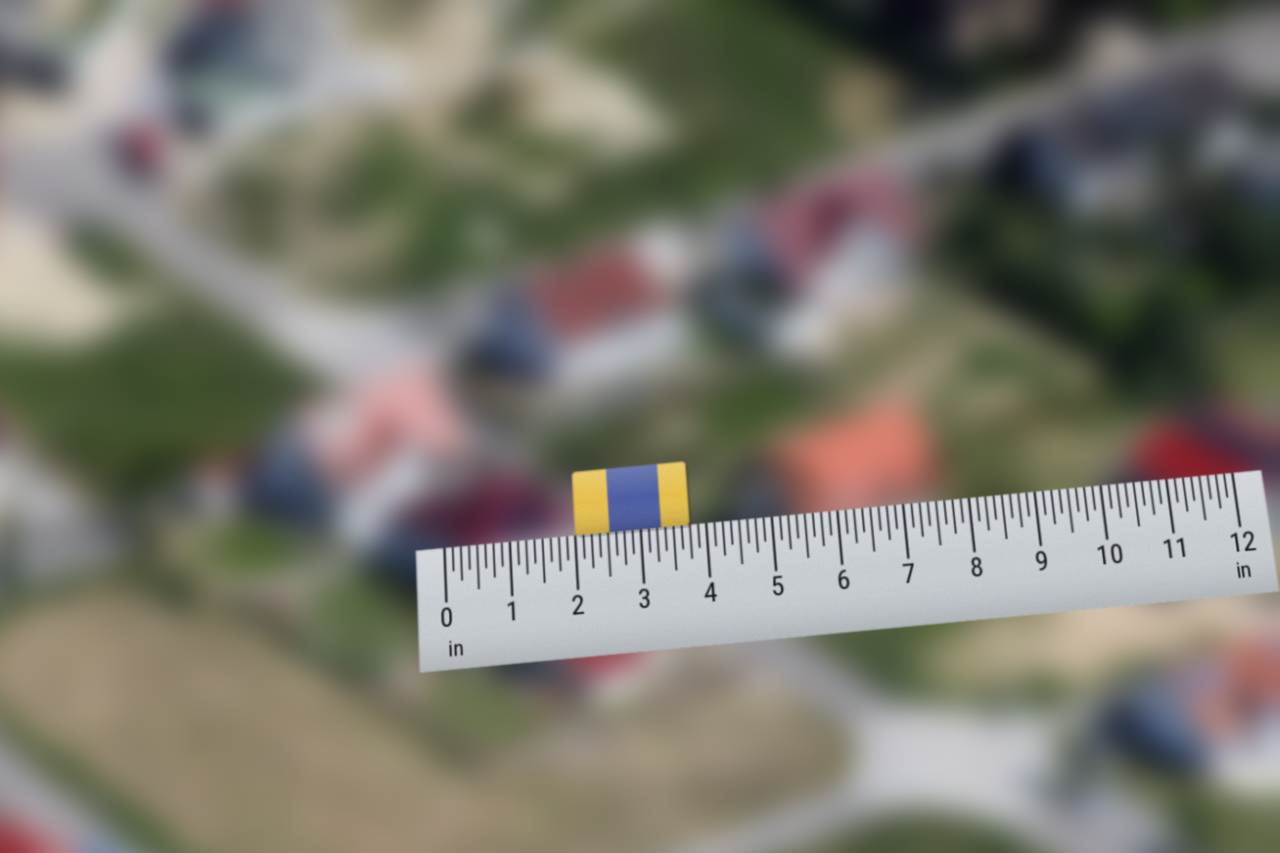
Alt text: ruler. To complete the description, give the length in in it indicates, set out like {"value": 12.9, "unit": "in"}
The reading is {"value": 1.75, "unit": "in"}
